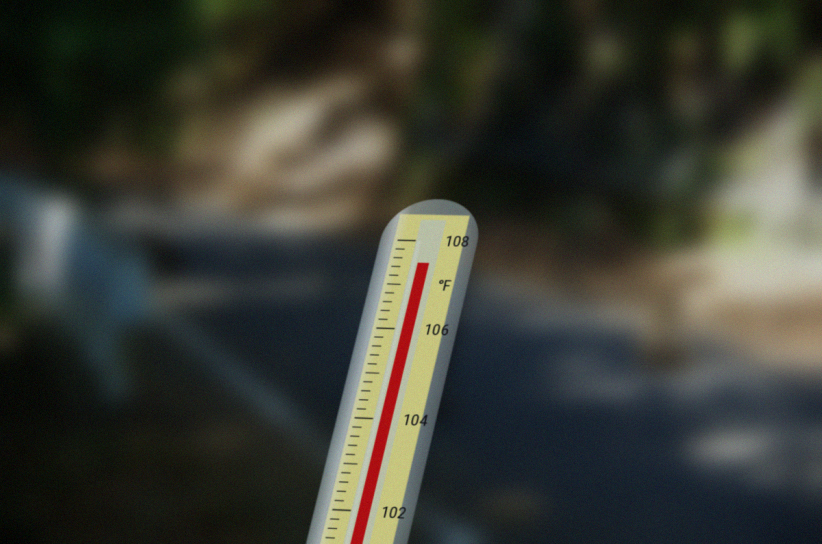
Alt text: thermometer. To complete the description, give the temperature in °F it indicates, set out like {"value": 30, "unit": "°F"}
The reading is {"value": 107.5, "unit": "°F"}
